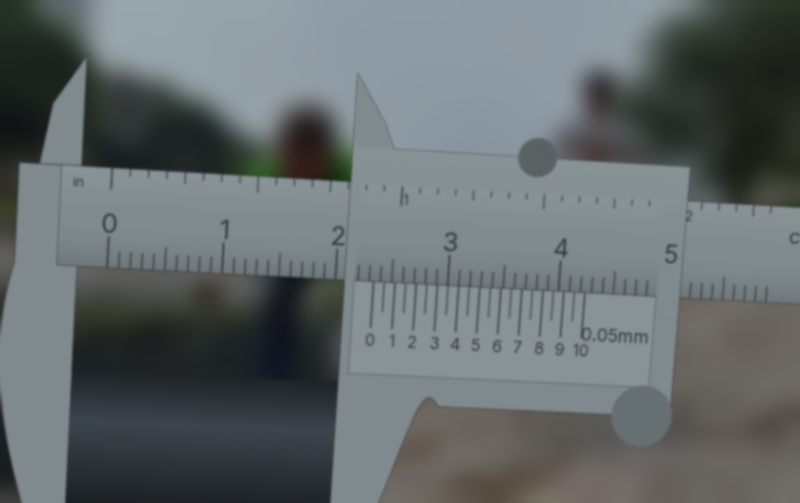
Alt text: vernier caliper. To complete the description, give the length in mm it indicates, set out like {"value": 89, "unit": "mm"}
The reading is {"value": 23.4, "unit": "mm"}
